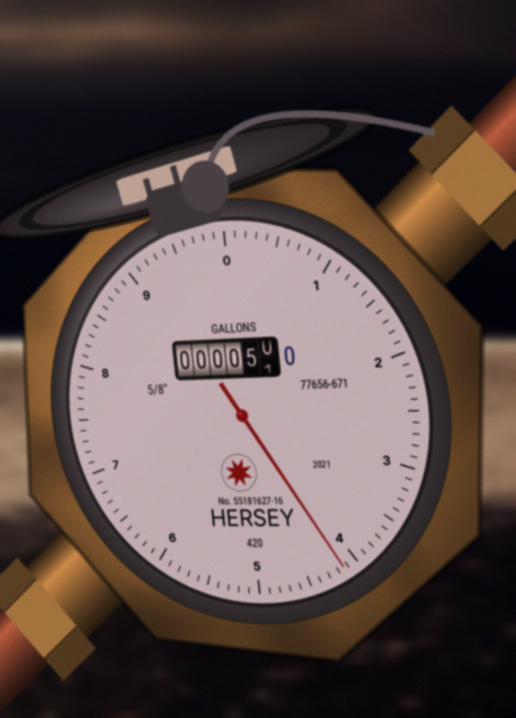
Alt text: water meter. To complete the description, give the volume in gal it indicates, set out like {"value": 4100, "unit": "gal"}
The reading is {"value": 504.1, "unit": "gal"}
